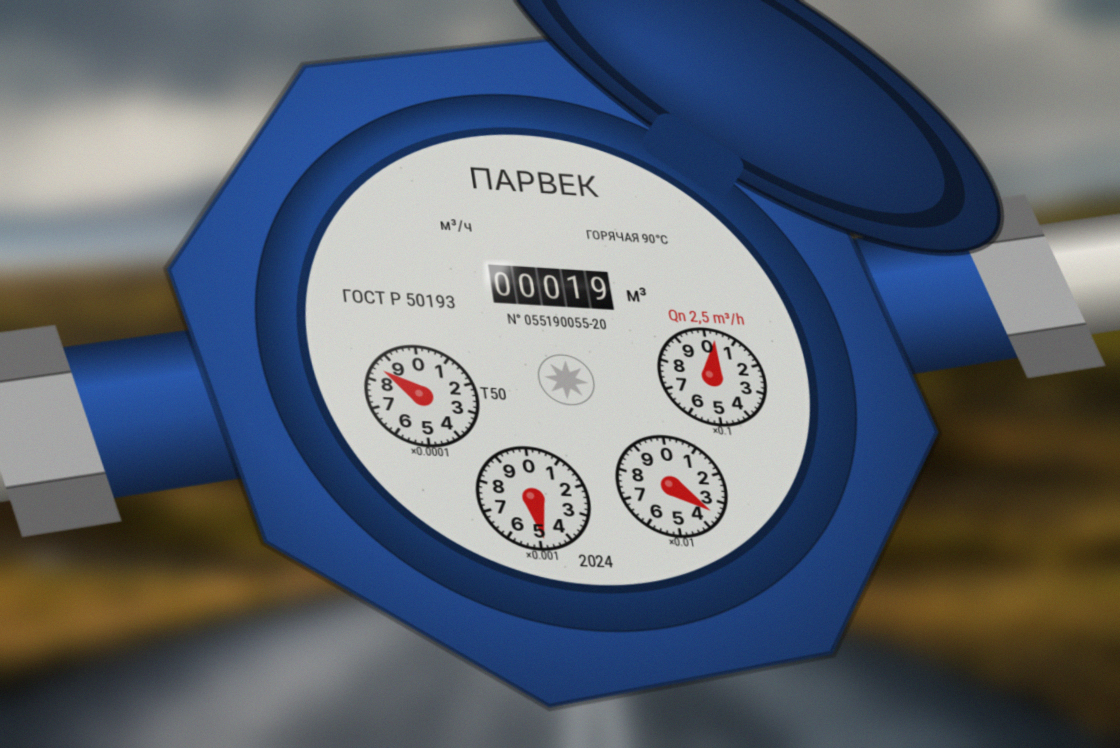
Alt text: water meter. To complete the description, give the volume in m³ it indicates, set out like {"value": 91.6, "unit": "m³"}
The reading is {"value": 19.0348, "unit": "m³"}
